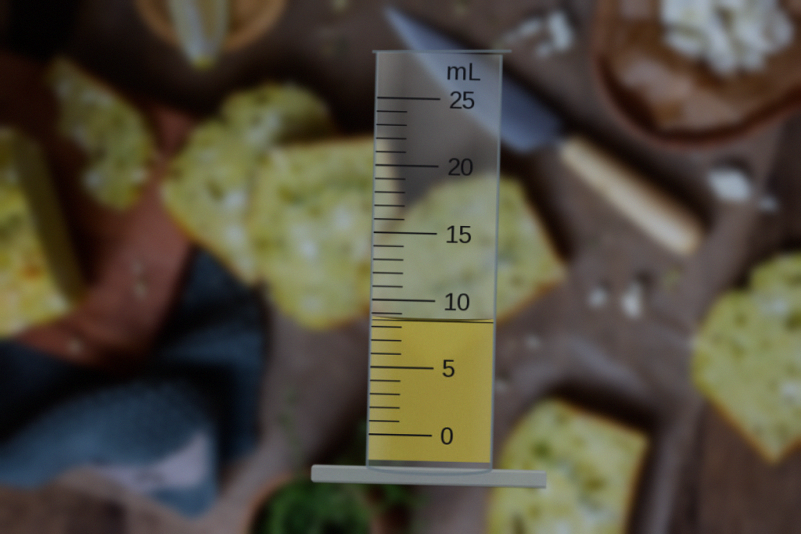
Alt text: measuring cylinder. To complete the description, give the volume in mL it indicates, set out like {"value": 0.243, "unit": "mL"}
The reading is {"value": 8.5, "unit": "mL"}
